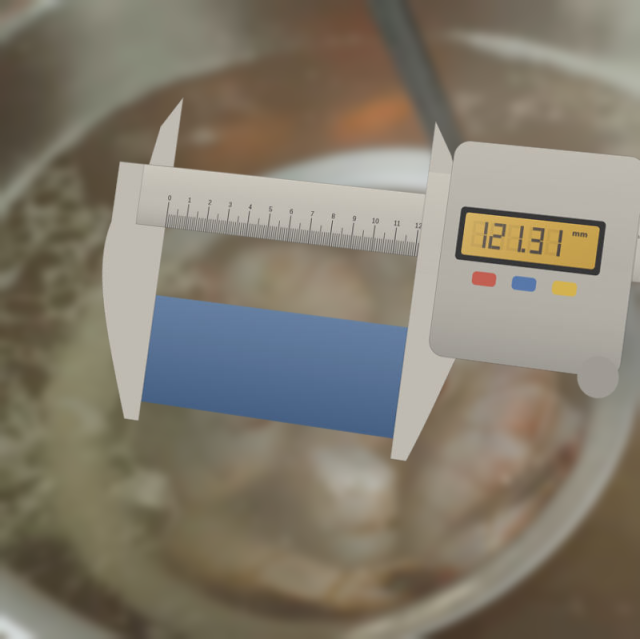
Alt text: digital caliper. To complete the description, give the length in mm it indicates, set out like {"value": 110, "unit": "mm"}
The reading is {"value": 121.31, "unit": "mm"}
